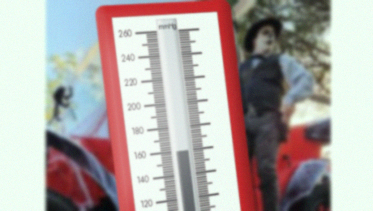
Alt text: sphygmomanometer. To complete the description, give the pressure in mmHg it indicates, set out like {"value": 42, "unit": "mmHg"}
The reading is {"value": 160, "unit": "mmHg"}
